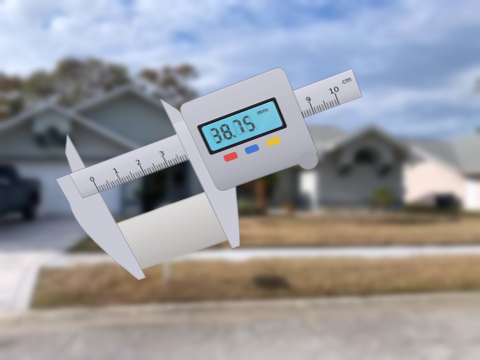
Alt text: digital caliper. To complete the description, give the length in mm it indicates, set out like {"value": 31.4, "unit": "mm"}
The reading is {"value": 38.75, "unit": "mm"}
